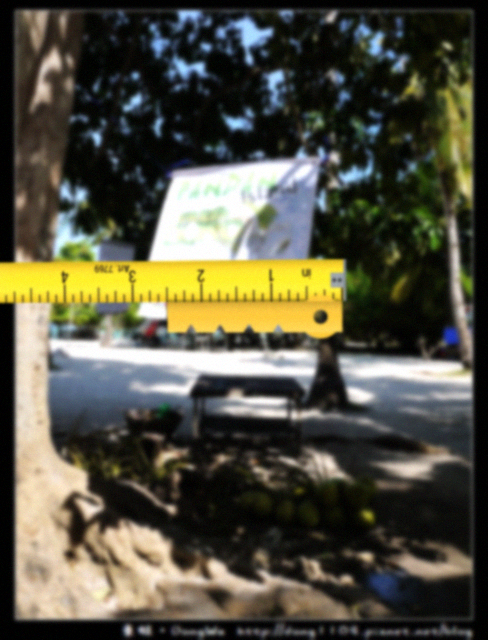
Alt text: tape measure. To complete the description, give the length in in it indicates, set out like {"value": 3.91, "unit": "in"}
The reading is {"value": 2.5, "unit": "in"}
